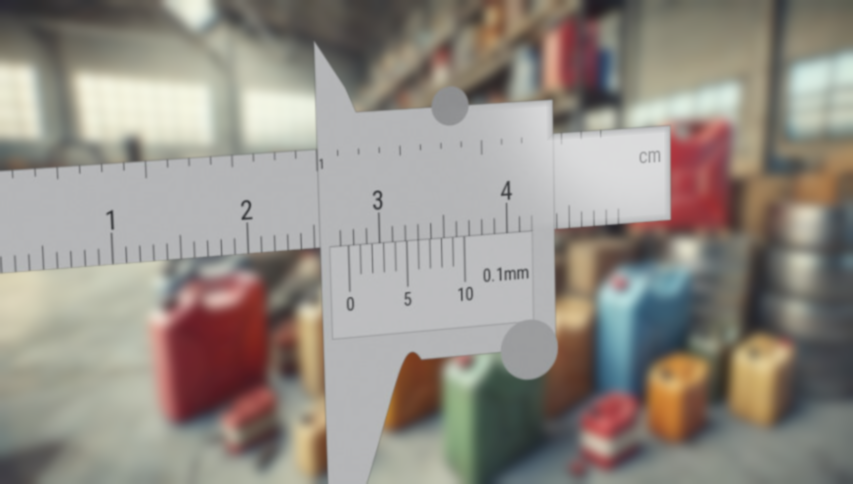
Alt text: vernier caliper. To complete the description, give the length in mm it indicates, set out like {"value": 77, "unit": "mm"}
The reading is {"value": 27.6, "unit": "mm"}
